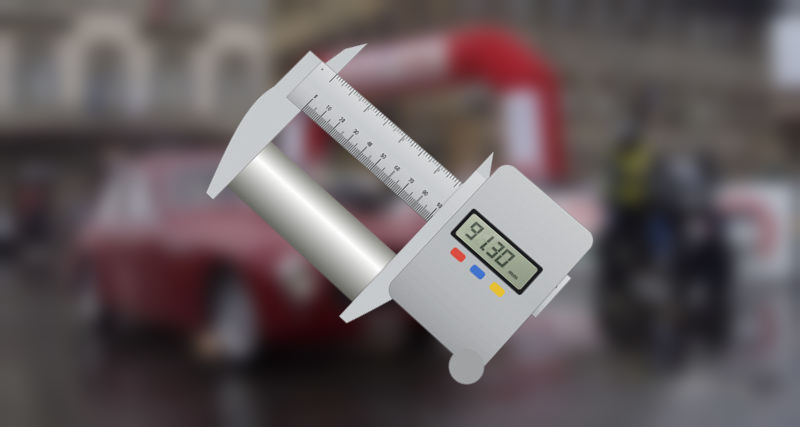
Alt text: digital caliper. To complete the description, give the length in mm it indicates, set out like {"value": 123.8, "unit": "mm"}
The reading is {"value": 91.30, "unit": "mm"}
